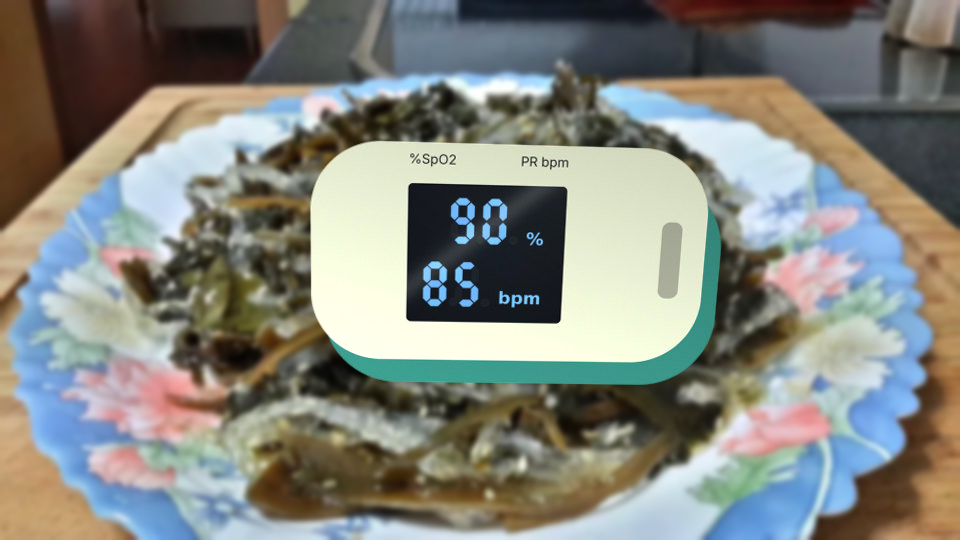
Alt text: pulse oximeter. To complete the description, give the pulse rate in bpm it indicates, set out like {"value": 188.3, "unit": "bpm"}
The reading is {"value": 85, "unit": "bpm"}
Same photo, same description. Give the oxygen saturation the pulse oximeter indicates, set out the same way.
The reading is {"value": 90, "unit": "%"}
